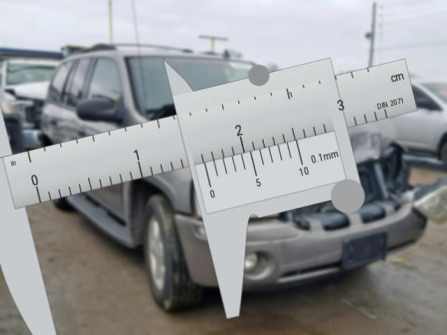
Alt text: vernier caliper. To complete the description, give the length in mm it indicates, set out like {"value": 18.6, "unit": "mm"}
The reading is {"value": 16.1, "unit": "mm"}
